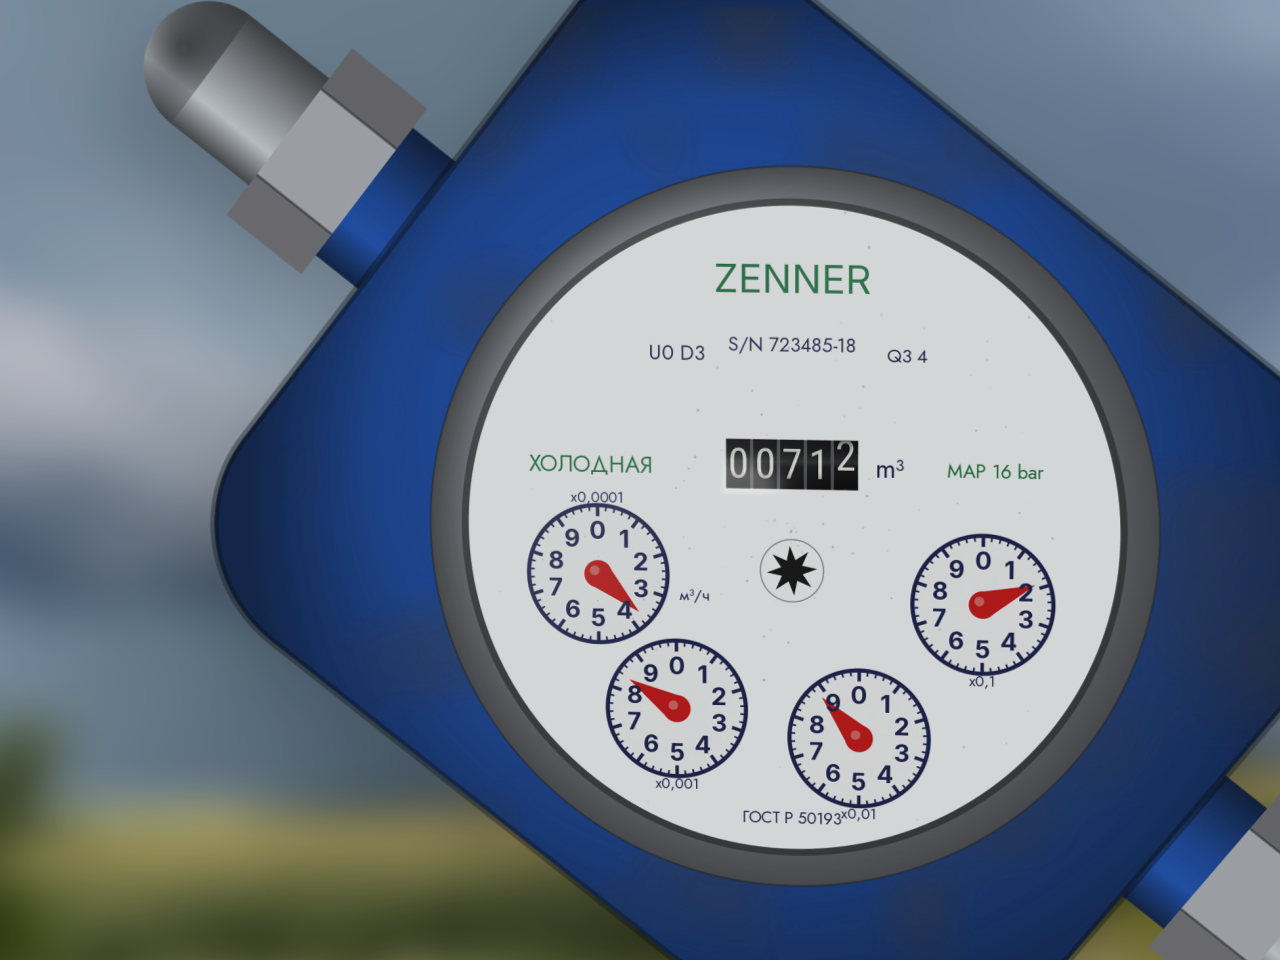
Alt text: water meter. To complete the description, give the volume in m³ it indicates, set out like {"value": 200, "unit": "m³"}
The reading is {"value": 712.1883, "unit": "m³"}
